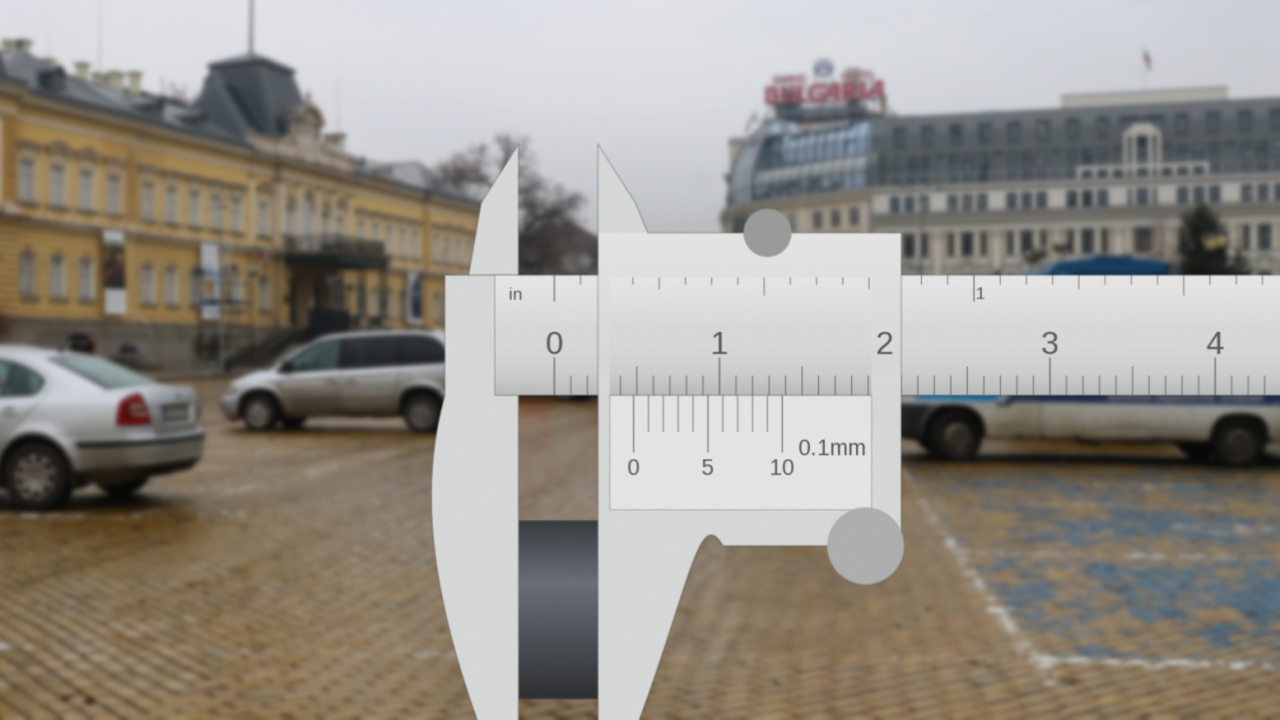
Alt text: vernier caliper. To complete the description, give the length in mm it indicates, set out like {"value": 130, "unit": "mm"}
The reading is {"value": 4.8, "unit": "mm"}
